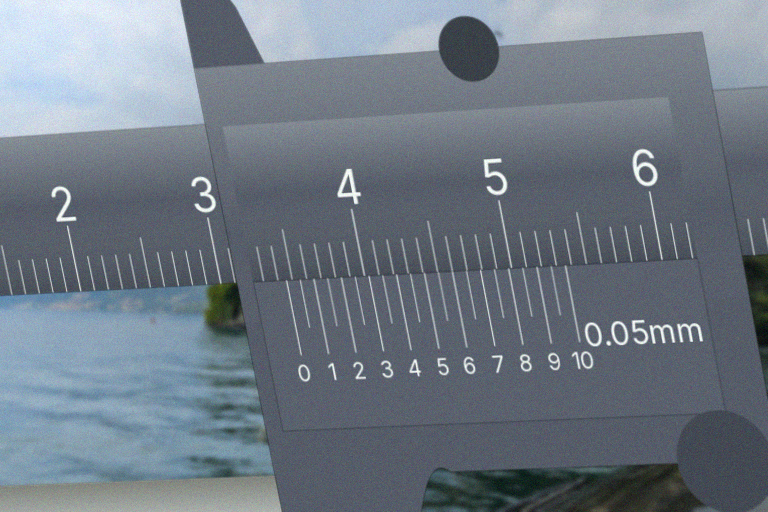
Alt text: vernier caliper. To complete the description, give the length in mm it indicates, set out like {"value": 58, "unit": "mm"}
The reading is {"value": 34.6, "unit": "mm"}
